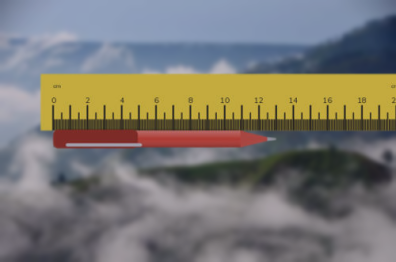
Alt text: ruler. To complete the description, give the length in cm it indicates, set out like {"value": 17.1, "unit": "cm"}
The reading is {"value": 13, "unit": "cm"}
